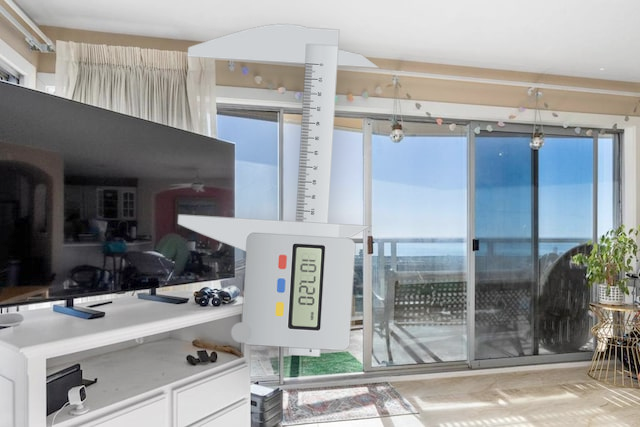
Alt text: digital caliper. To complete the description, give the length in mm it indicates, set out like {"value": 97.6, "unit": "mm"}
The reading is {"value": 107.20, "unit": "mm"}
